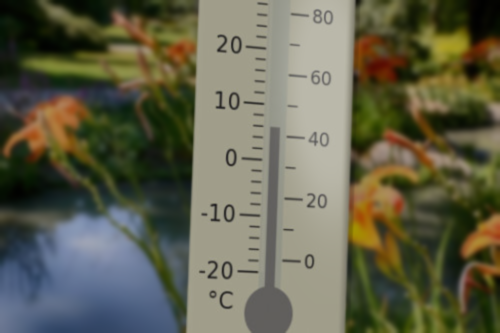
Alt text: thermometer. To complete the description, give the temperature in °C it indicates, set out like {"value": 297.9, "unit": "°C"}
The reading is {"value": 6, "unit": "°C"}
